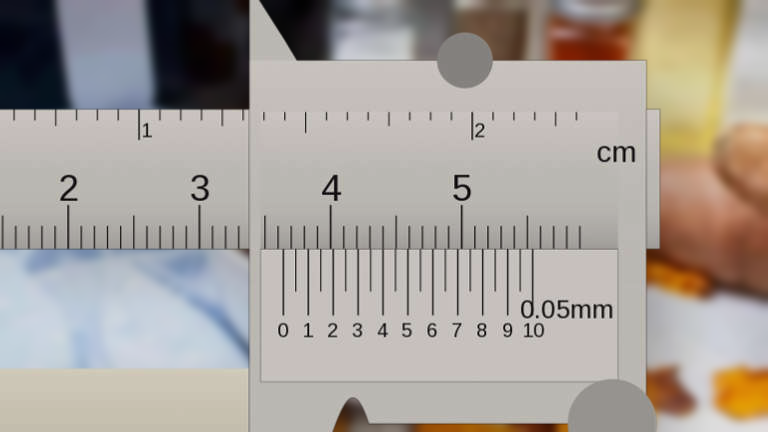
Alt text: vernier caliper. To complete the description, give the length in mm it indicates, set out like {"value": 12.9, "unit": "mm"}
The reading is {"value": 36.4, "unit": "mm"}
